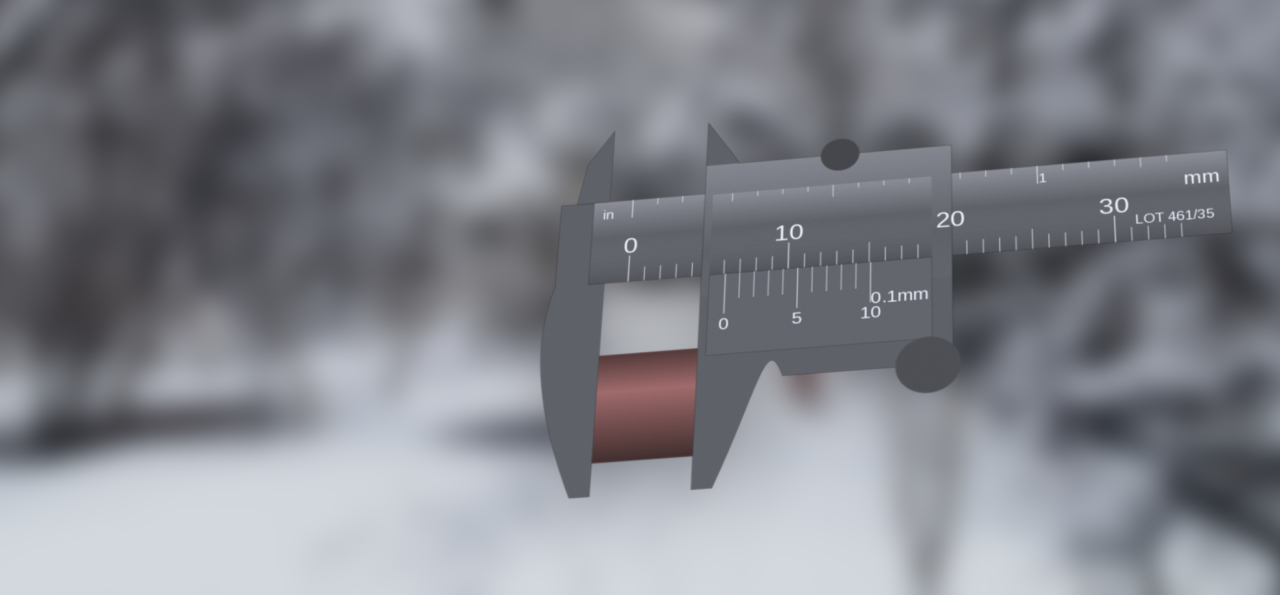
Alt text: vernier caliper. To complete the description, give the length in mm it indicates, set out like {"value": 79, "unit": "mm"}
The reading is {"value": 6.1, "unit": "mm"}
